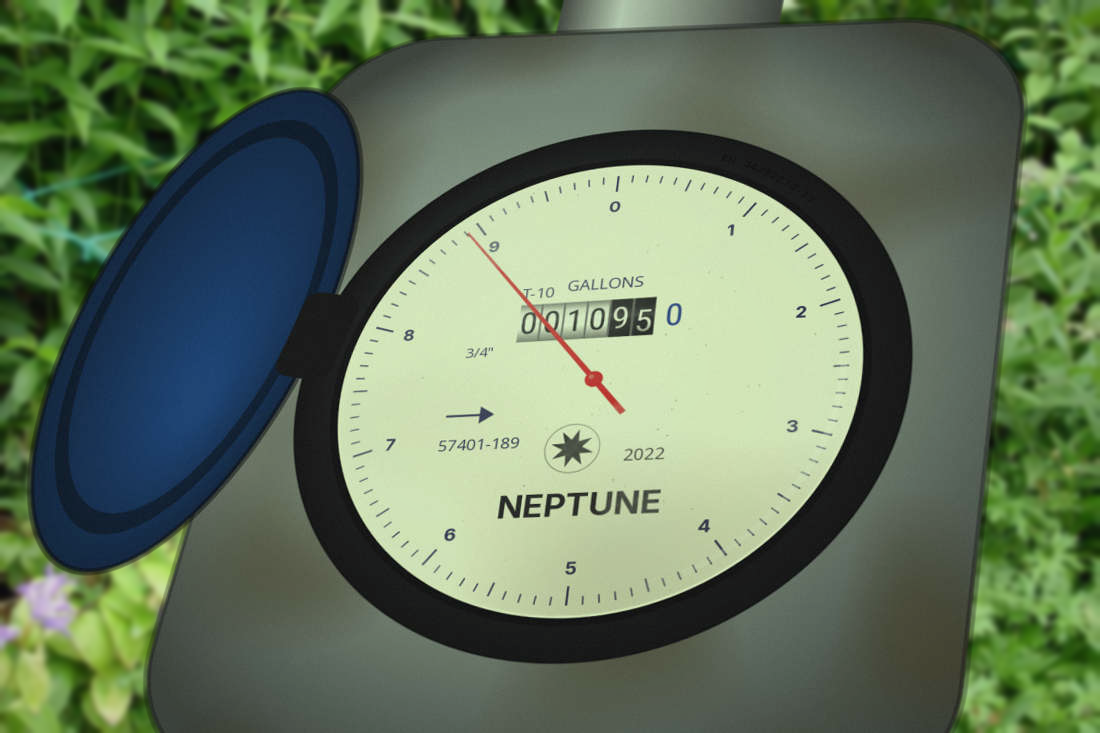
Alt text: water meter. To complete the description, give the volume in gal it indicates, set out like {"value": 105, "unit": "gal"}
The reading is {"value": 10948.9, "unit": "gal"}
